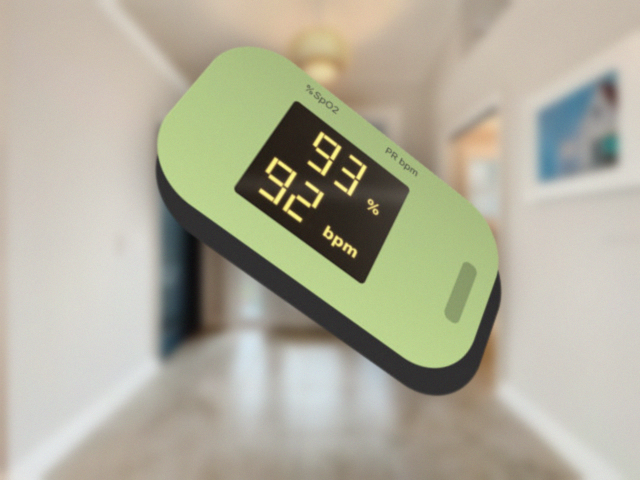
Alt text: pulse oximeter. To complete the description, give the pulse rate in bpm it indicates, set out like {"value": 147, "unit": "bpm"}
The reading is {"value": 92, "unit": "bpm"}
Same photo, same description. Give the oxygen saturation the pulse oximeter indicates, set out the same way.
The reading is {"value": 93, "unit": "%"}
